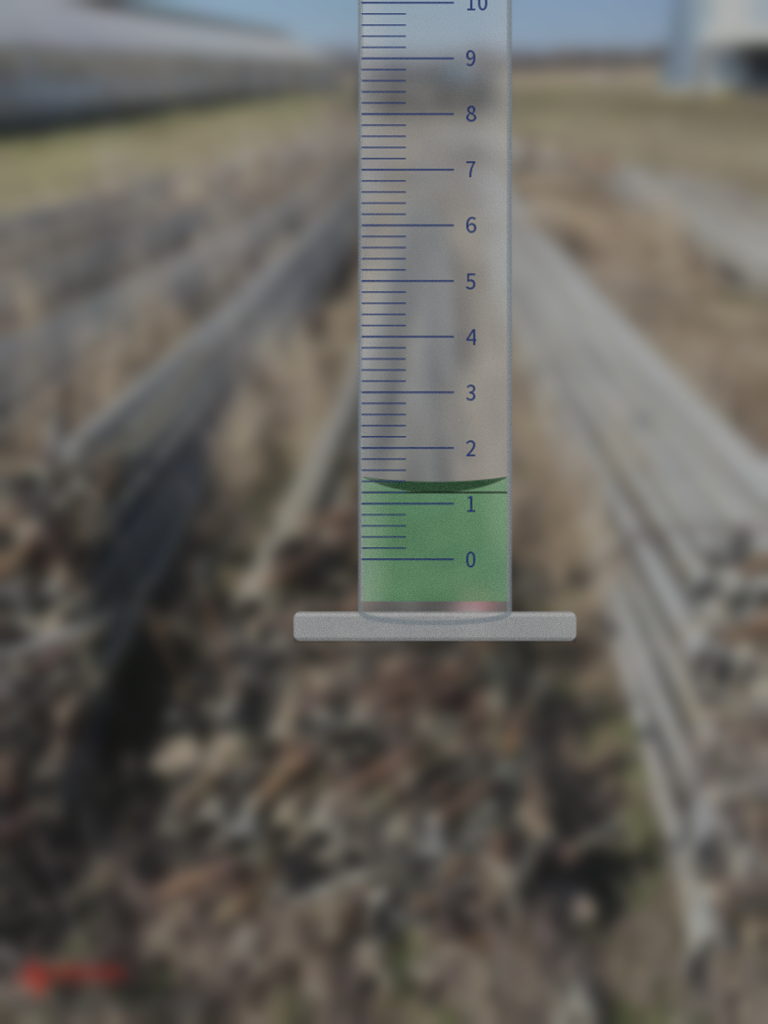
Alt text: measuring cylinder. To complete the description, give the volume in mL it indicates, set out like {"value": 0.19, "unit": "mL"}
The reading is {"value": 1.2, "unit": "mL"}
